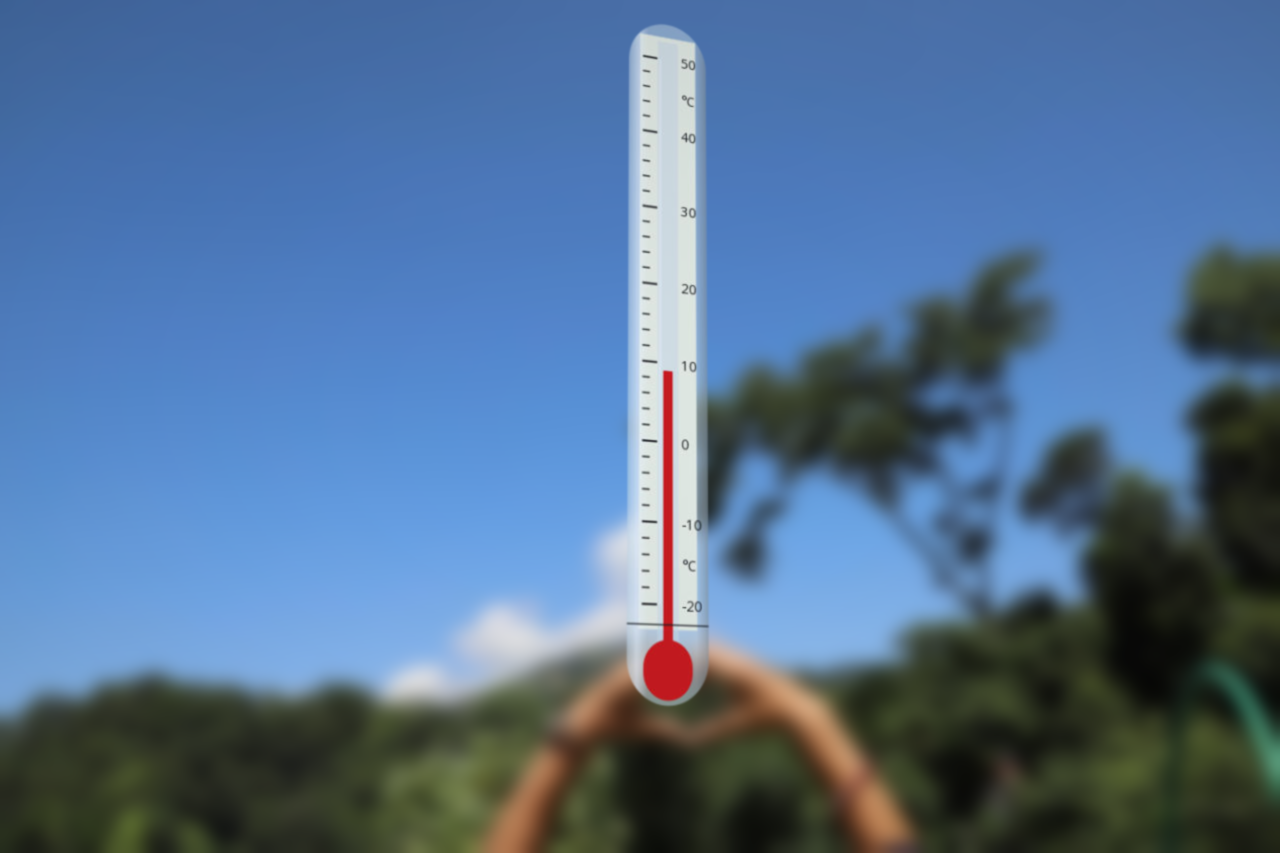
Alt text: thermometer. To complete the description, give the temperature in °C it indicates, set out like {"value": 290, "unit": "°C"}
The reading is {"value": 9, "unit": "°C"}
